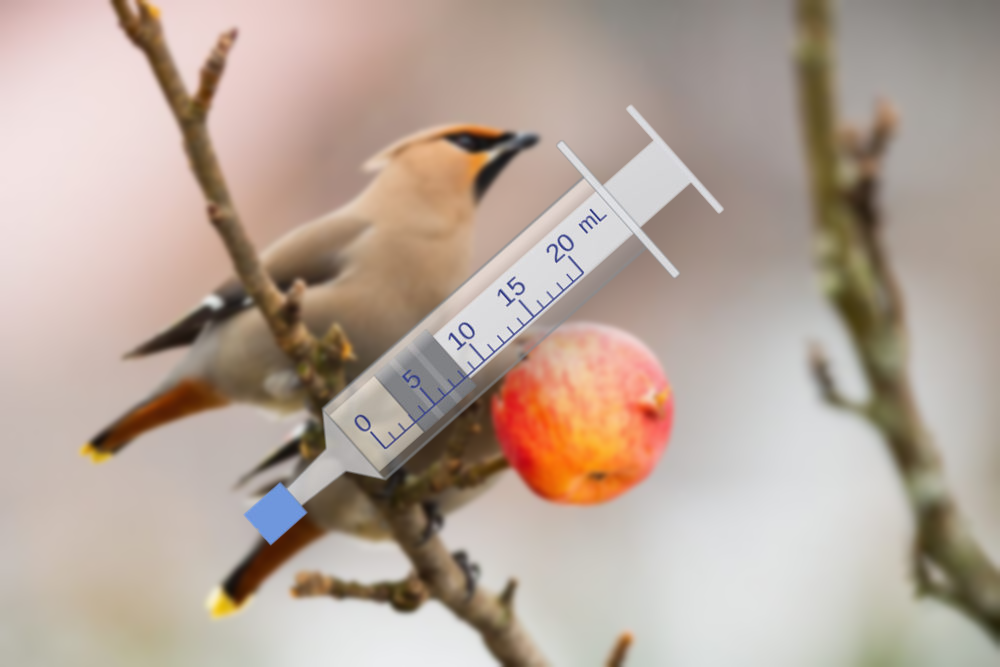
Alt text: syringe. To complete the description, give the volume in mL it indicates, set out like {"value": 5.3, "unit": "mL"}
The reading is {"value": 3, "unit": "mL"}
